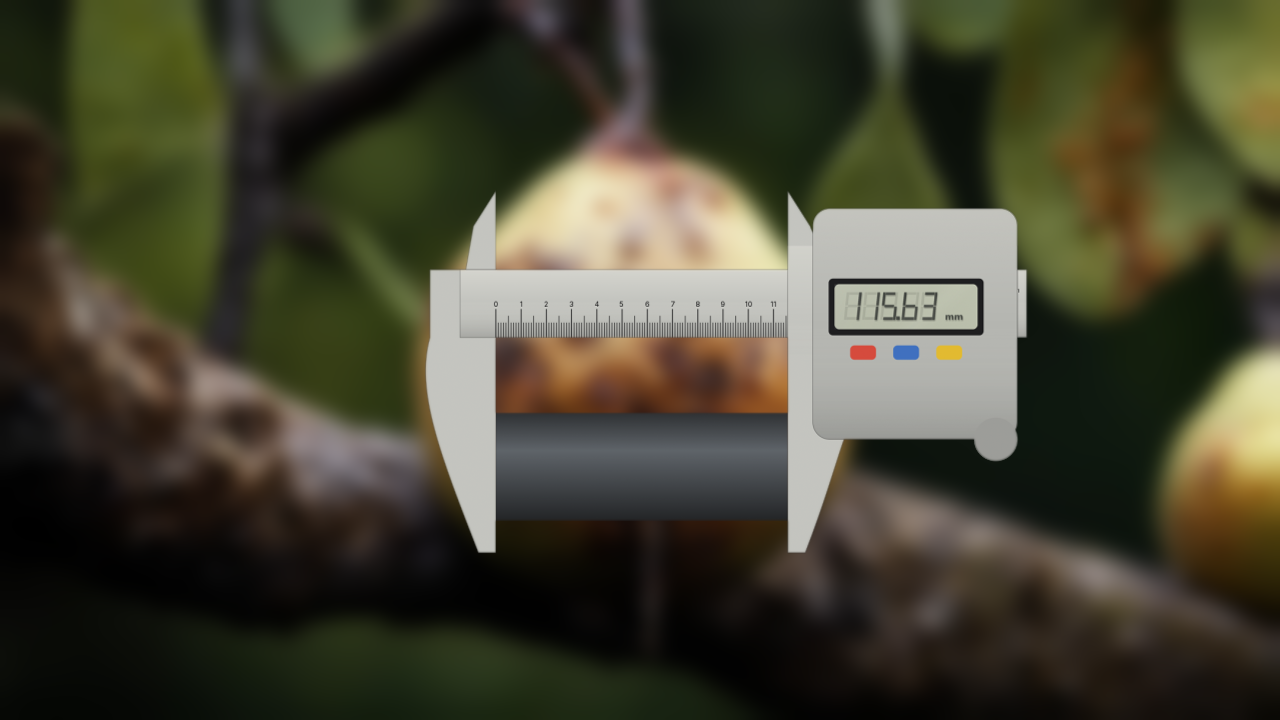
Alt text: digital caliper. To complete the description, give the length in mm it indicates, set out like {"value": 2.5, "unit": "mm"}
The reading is {"value": 115.63, "unit": "mm"}
